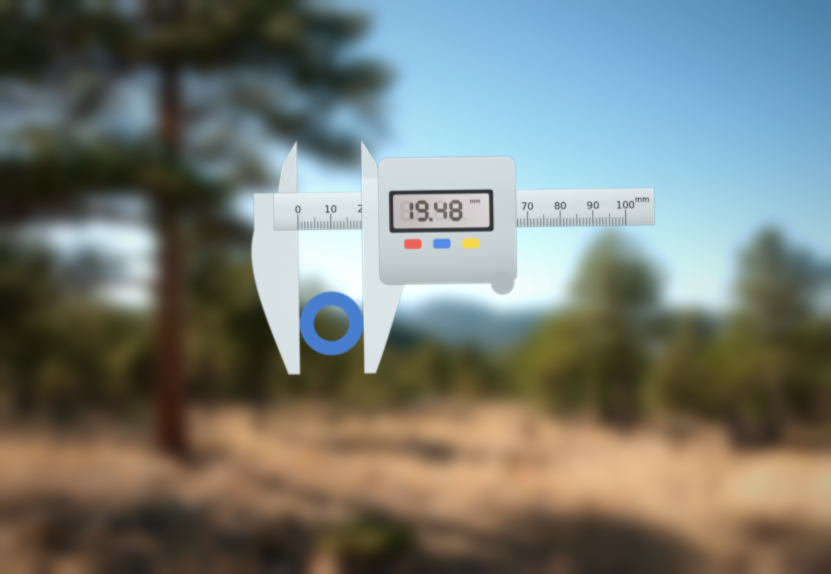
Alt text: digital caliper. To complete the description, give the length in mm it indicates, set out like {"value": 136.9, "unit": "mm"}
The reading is {"value": 19.48, "unit": "mm"}
